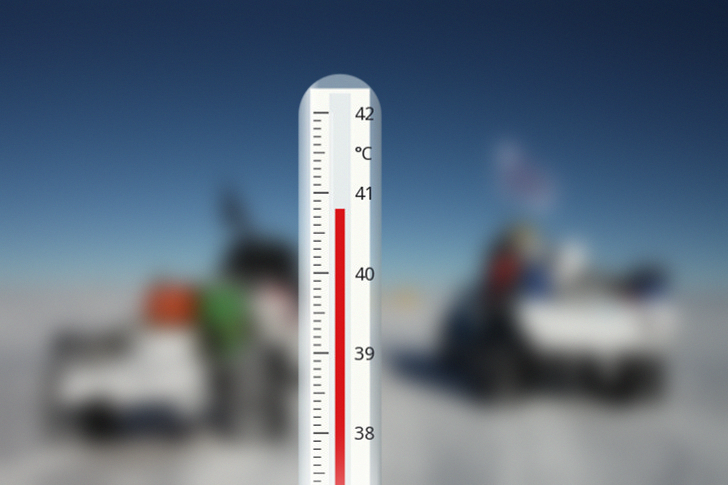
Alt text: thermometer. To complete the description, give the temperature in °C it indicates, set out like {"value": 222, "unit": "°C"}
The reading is {"value": 40.8, "unit": "°C"}
